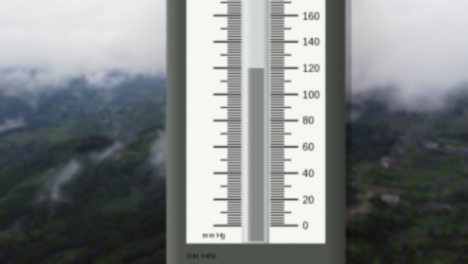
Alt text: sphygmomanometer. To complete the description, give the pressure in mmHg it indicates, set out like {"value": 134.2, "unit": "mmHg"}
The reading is {"value": 120, "unit": "mmHg"}
